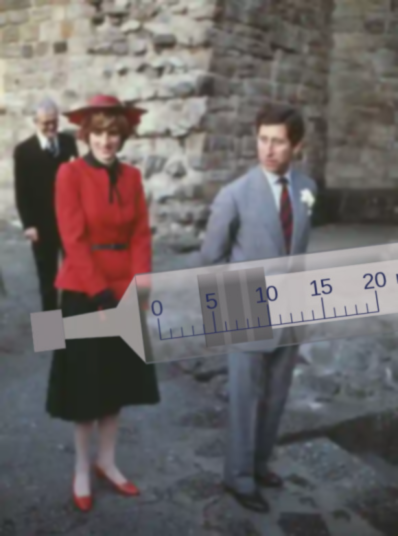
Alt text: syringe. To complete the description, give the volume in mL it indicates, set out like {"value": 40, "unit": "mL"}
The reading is {"value": 4, "unit": "mL"}
